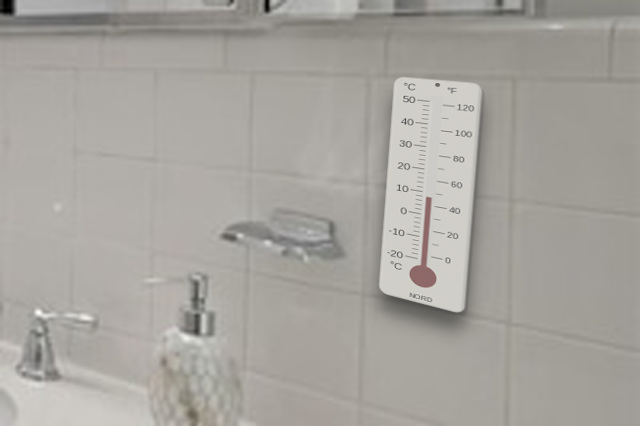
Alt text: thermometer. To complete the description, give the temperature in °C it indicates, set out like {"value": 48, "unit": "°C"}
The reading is {"value": 8, "unit": "°C"}
